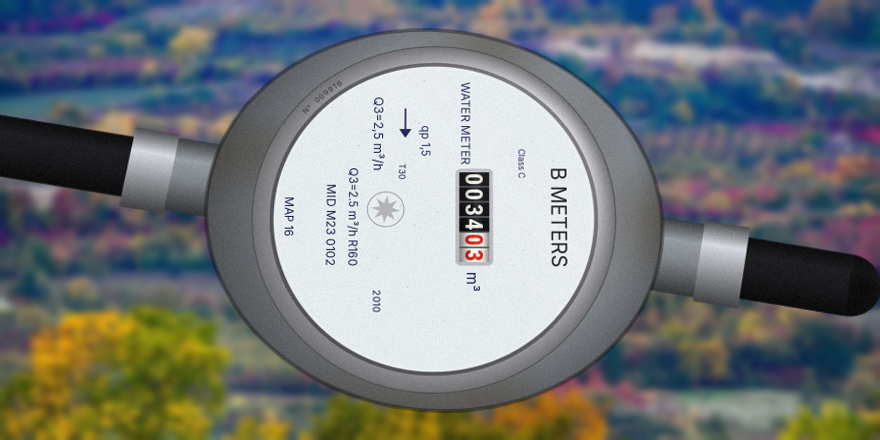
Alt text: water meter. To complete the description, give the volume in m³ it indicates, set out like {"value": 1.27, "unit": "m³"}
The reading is {"value": 34.03, "unit": "m³"}
